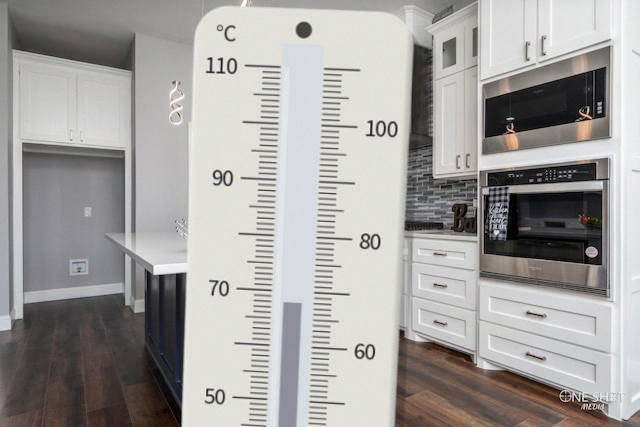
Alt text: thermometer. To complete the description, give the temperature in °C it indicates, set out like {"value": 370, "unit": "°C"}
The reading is {"value": 68, "unit": "°C"}
